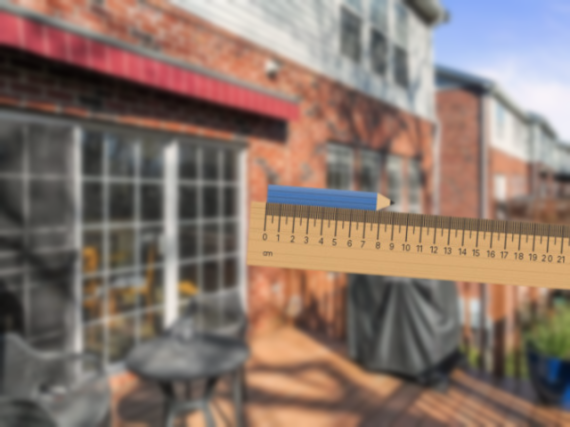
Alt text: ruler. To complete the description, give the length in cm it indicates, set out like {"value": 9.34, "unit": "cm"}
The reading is {"value": 9, "unit": "cm"}
